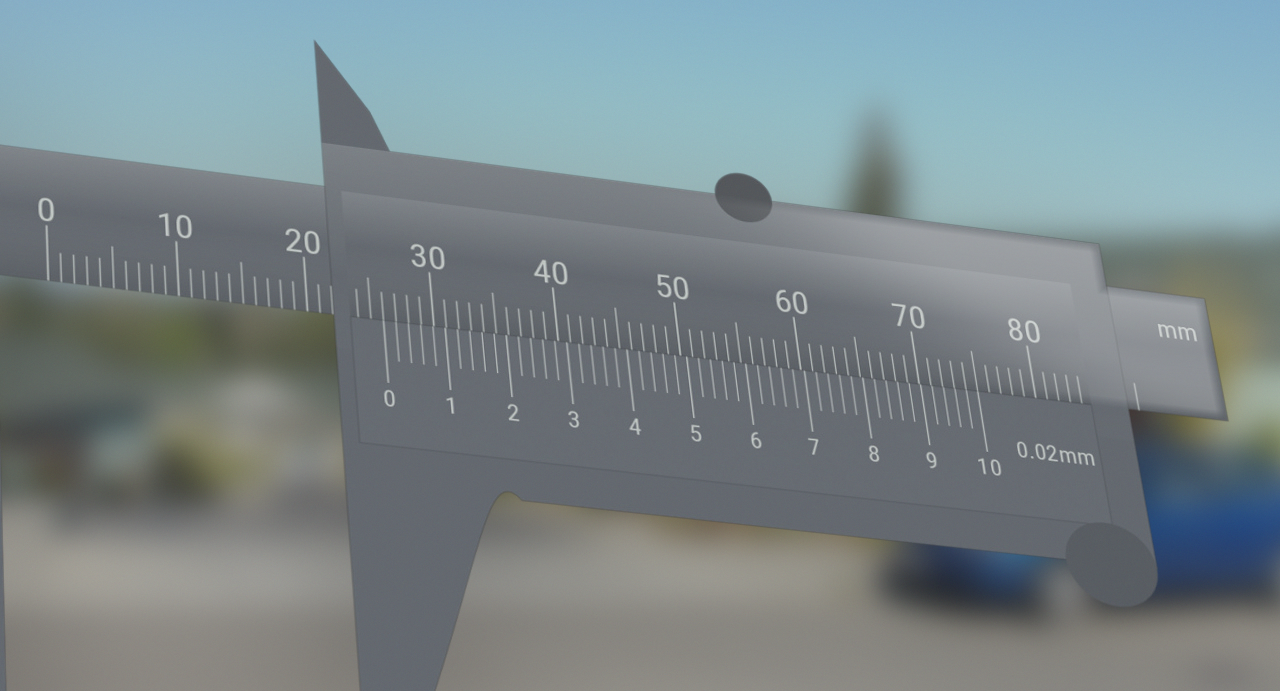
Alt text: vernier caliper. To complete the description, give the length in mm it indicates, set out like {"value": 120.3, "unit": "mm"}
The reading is {"value": 26.0, "unit": "mm"}
